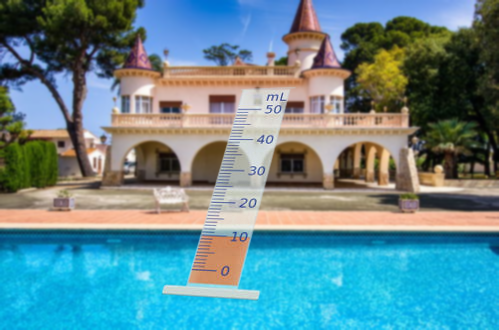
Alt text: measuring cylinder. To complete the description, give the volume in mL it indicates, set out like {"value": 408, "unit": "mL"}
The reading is {"value": 10, "unit": "mL"}
